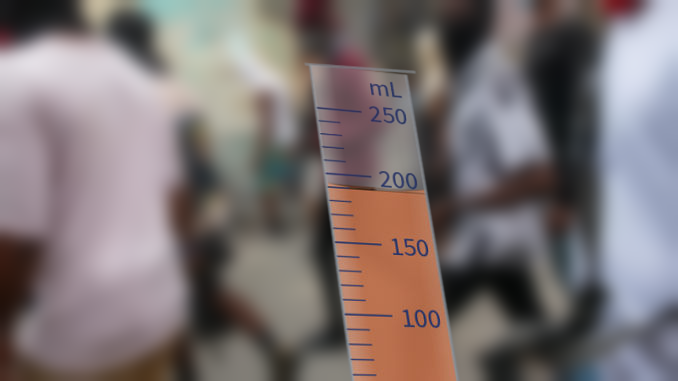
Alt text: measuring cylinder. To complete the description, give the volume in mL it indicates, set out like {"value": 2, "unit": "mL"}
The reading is {"value": 190, "unit": "mL"}
